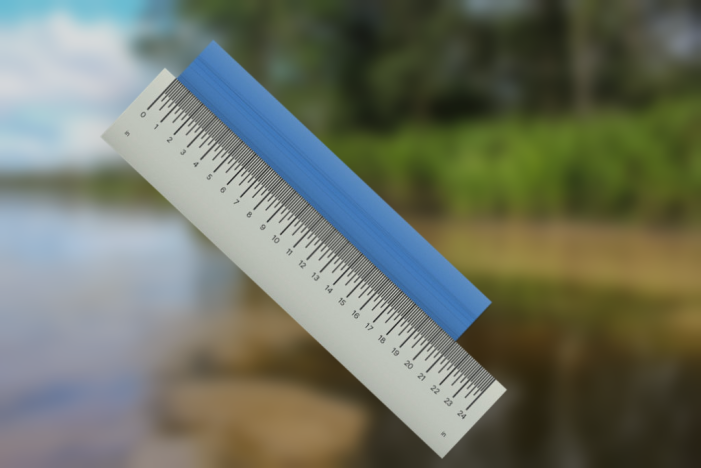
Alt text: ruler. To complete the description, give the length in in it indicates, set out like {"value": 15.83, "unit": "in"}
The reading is {"value": 21, "unit": "in"}
